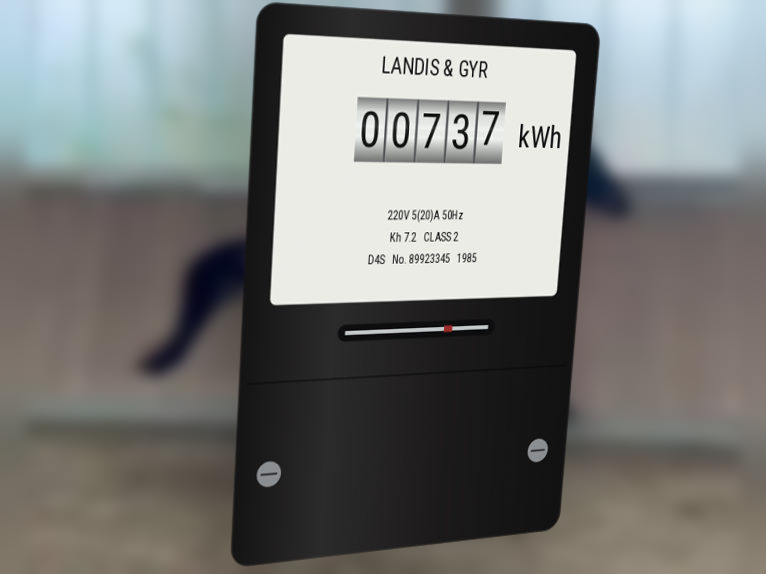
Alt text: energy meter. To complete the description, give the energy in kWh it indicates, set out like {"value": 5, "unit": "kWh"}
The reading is {"value": 737, "unit": "kWh"}
